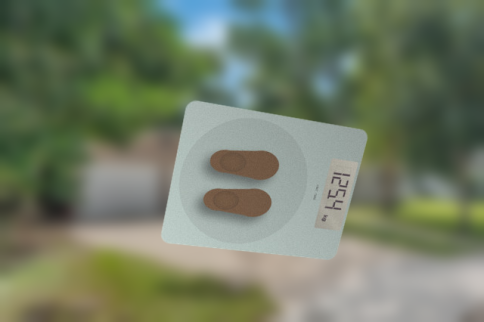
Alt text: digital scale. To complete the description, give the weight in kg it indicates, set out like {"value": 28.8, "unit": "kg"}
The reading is {"value": 125.4, "unit": "kg"}
